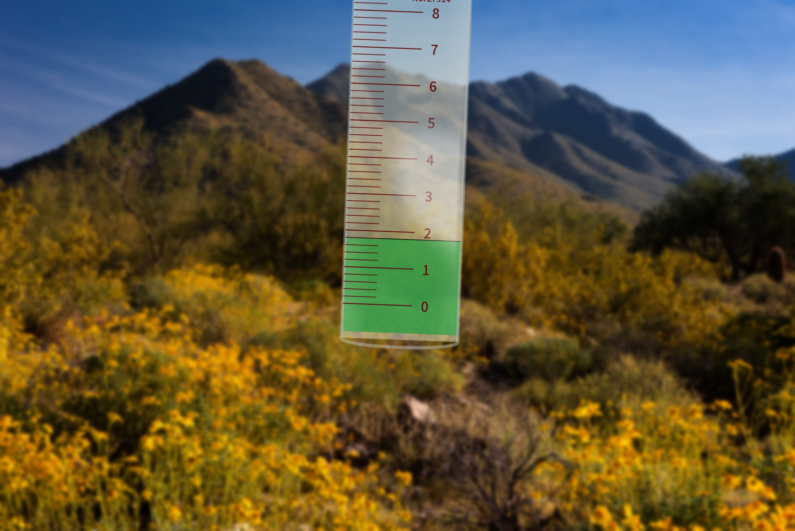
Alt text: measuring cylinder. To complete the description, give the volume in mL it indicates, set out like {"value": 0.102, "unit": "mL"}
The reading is {"value": 1.8, "unit": "mL"}
